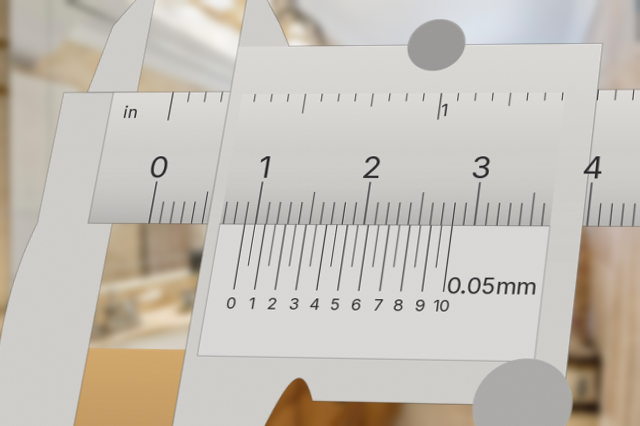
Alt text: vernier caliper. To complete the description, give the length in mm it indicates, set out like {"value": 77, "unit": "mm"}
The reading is {"value": 9.0, "unit": "mm"}
